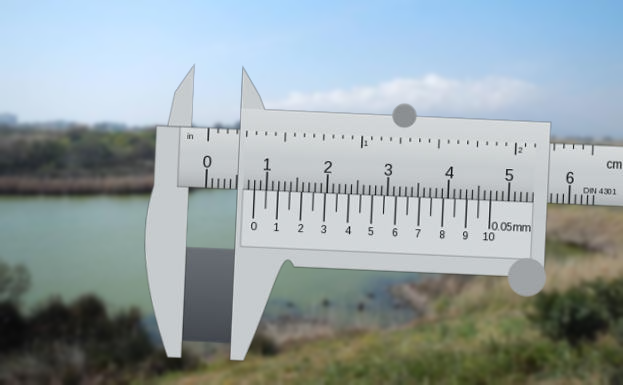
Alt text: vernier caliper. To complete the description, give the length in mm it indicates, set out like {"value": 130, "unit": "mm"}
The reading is {"value": 8.0, "unit": "mm"}
